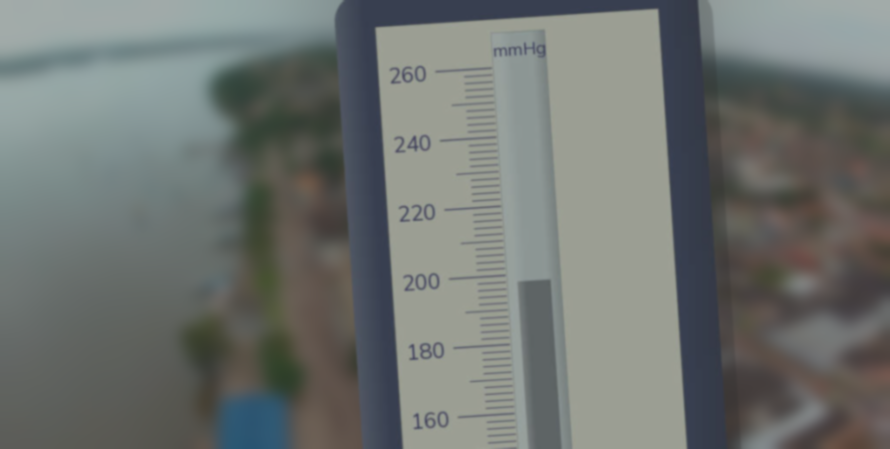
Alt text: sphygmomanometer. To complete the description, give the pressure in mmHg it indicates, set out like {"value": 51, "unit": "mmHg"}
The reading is {"value": 198, "unit": "mmHg"}
